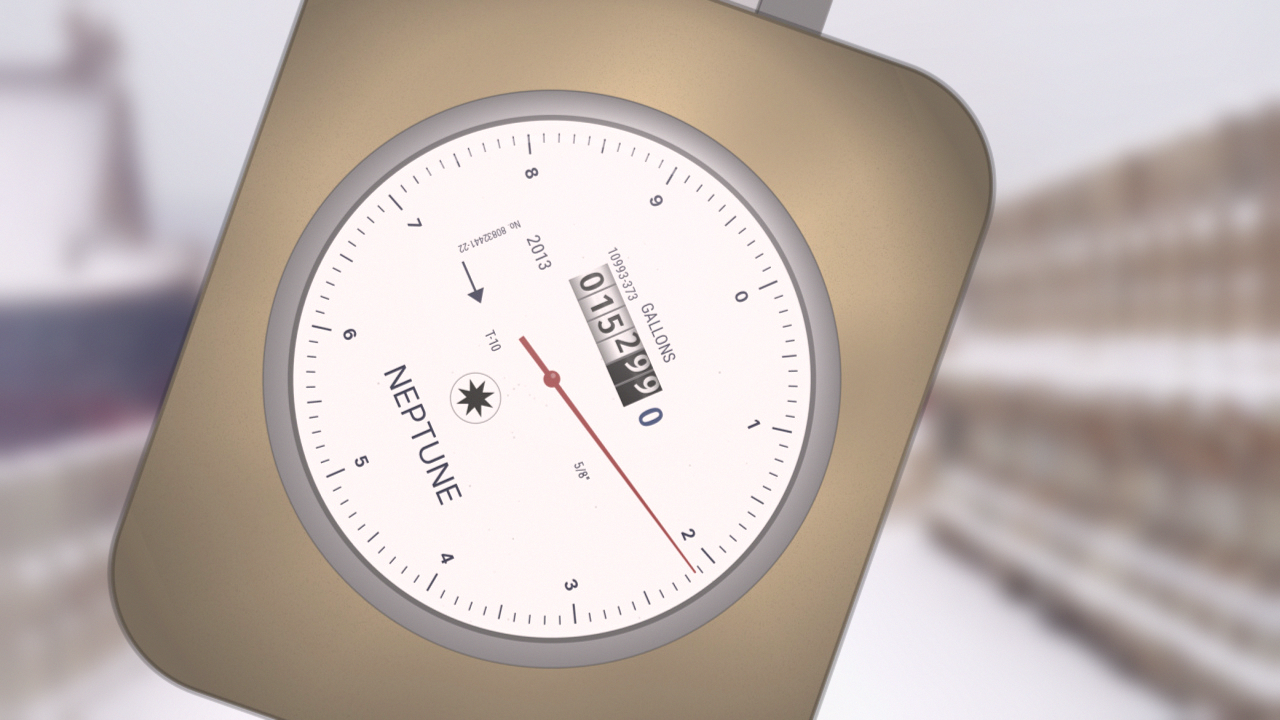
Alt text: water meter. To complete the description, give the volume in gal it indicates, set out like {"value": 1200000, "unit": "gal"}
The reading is {"value": 152992.1, "unit": "gal"}
